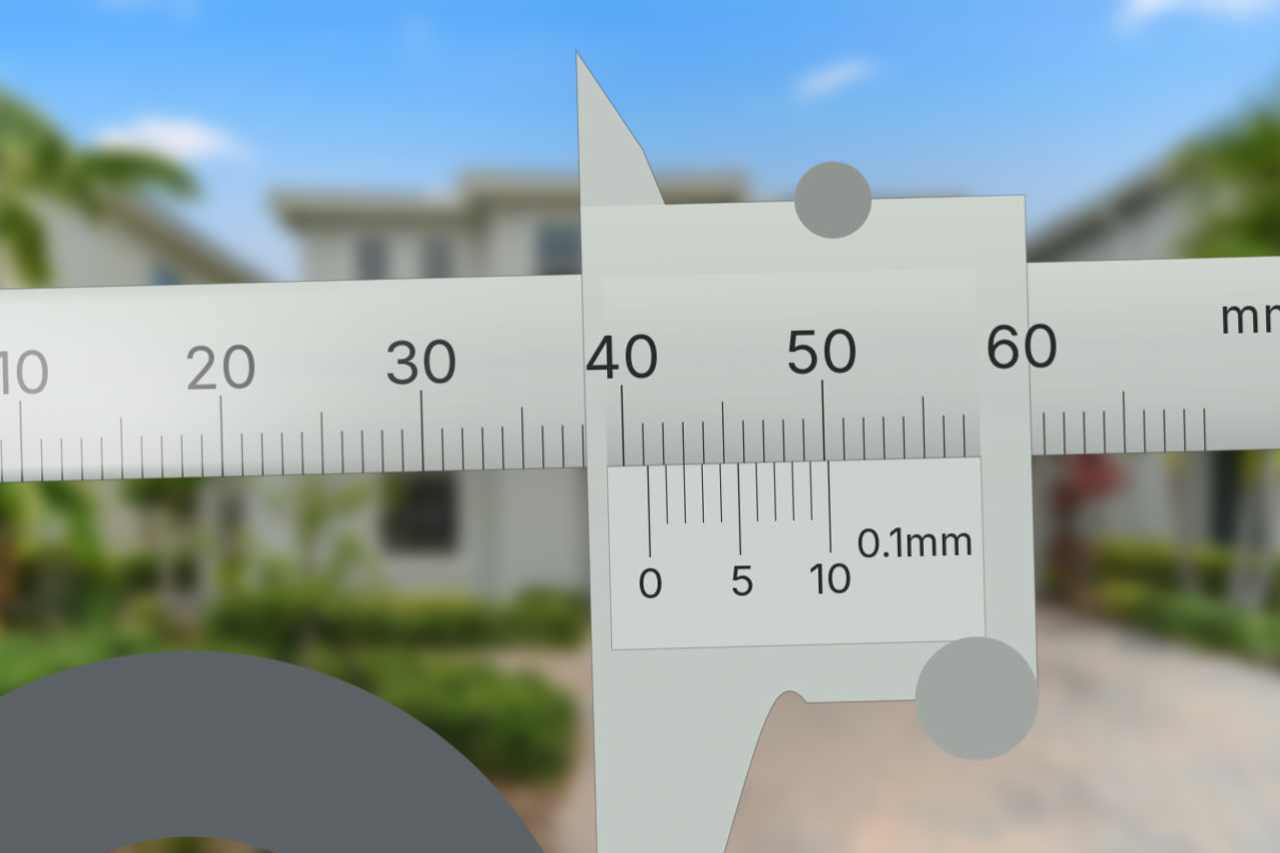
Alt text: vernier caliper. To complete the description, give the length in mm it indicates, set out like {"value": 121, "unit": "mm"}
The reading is {"value": 41.2, "unit": "mm"}
